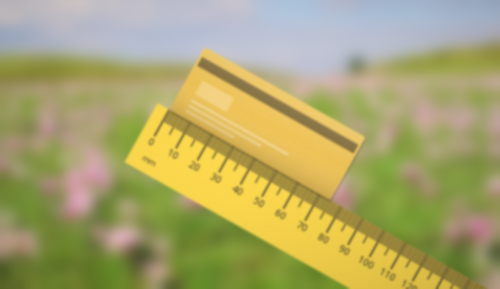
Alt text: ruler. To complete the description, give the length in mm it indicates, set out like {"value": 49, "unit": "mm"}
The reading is {"value": 75, "unit": "mm"}
